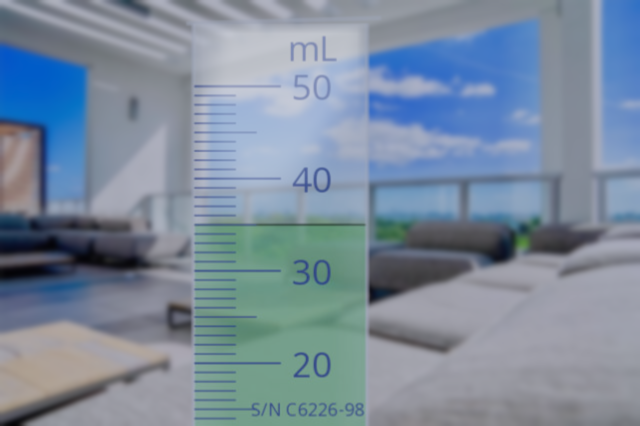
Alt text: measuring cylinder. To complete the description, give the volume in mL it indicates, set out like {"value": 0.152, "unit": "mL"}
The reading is {"value": 35, "unit": "mL"}
